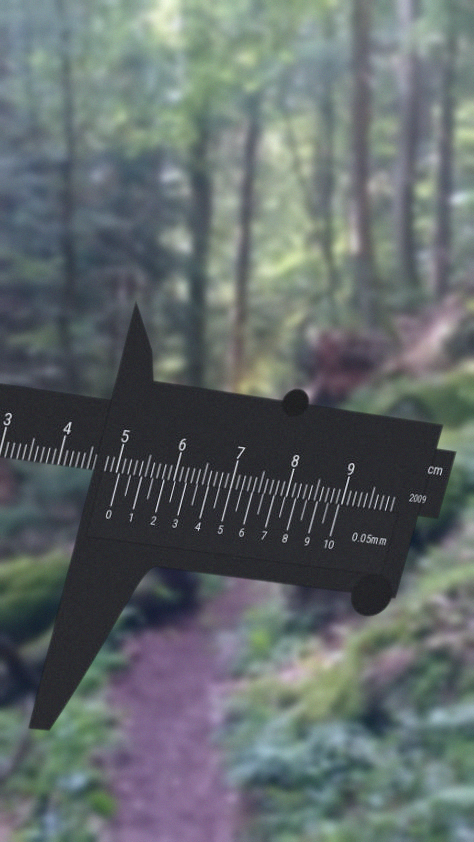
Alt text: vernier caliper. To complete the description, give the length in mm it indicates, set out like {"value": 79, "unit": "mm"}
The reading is {"value": 50.5, "unit": "mm"}
